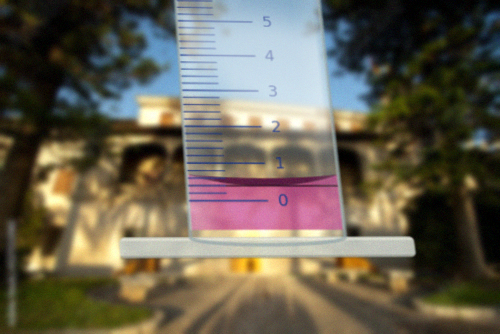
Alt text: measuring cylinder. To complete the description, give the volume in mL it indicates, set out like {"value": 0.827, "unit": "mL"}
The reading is {"value": 0.4, "unit": "mL"}
